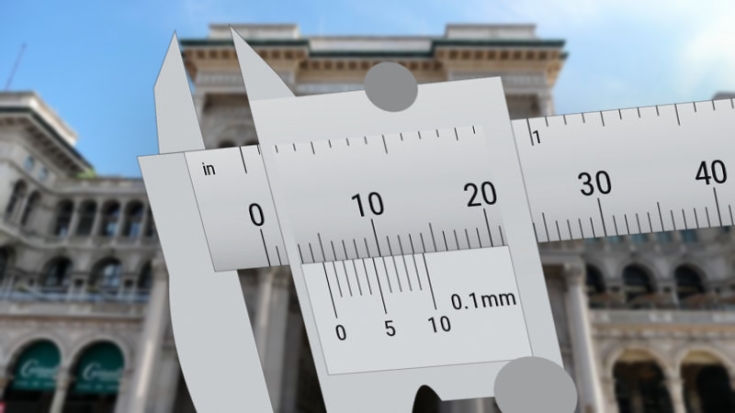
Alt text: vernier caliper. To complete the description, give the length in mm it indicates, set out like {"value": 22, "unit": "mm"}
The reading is {"value": 4.8, "unit": "mm"}
